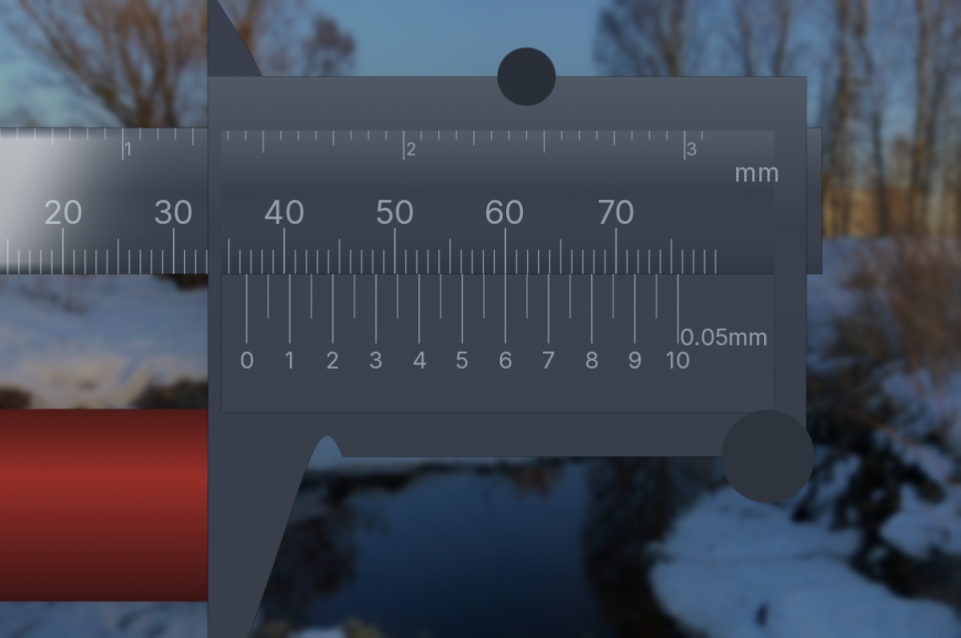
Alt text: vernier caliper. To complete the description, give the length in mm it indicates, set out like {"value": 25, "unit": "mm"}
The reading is {"value": 36.6, "unit": "mm"}
